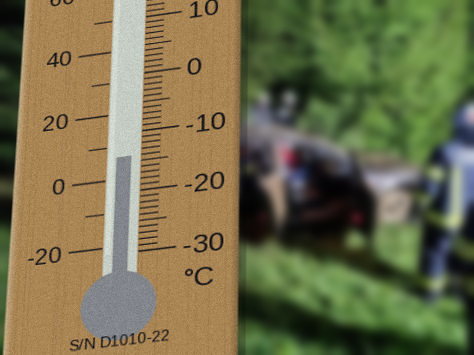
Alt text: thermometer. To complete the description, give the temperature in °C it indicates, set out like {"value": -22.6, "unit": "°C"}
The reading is {"value": -14, "unit": "°C"}
